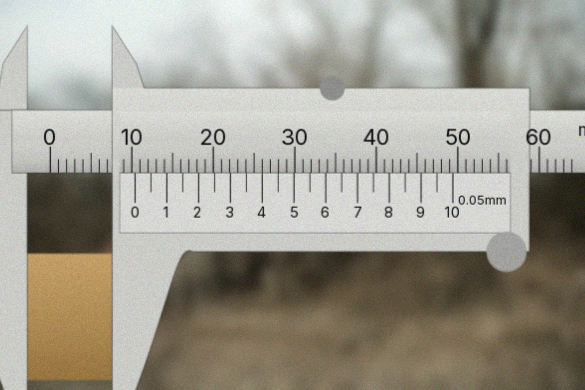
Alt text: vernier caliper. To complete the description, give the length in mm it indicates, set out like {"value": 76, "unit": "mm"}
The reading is {"value": 10.4, "unit": "mm"}
